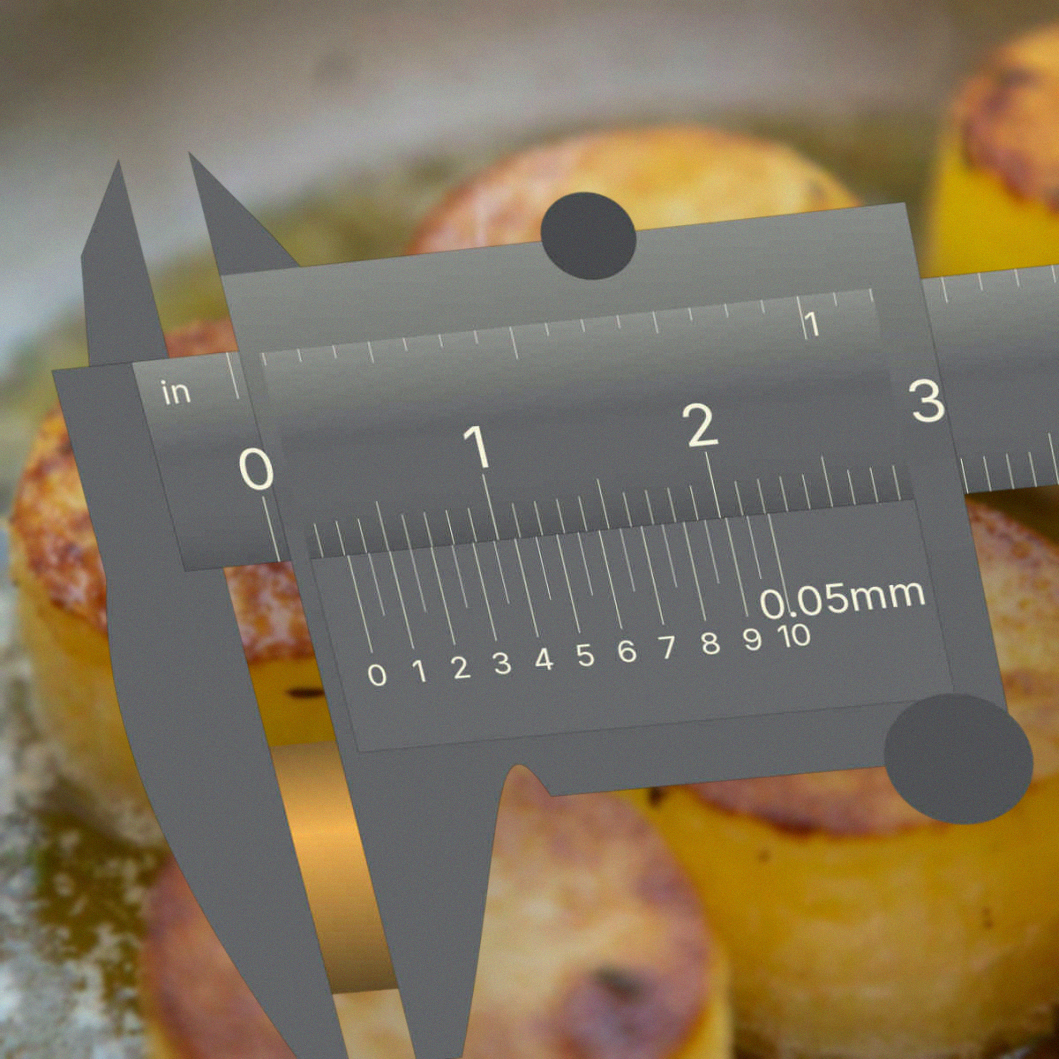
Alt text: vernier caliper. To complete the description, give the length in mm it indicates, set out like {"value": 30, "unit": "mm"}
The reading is {"value": 3.15, "unit": "mm"}
